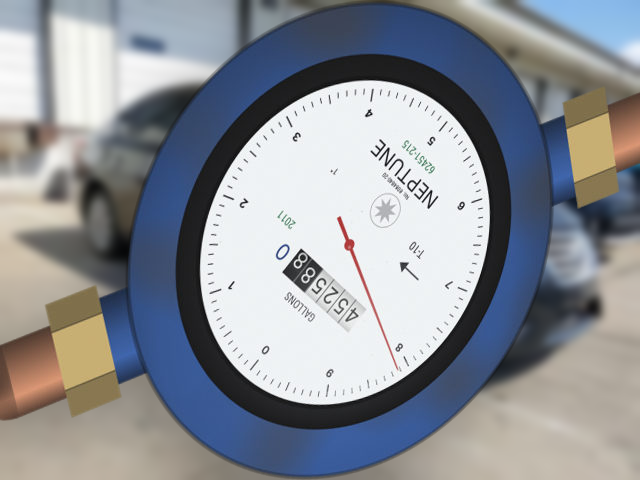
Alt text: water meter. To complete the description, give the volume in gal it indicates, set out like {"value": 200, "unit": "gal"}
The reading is {"value": 4525878.1, "unit": "gal"}
